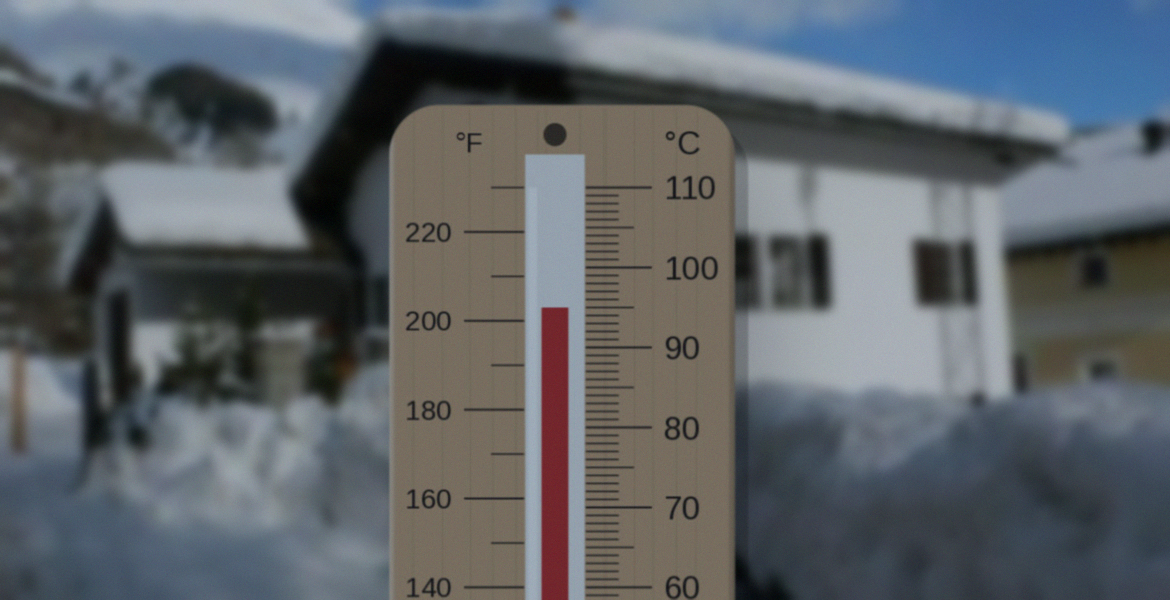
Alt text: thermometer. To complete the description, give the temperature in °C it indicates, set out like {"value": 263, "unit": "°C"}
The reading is {"value": 95, "unit": "°C"}
